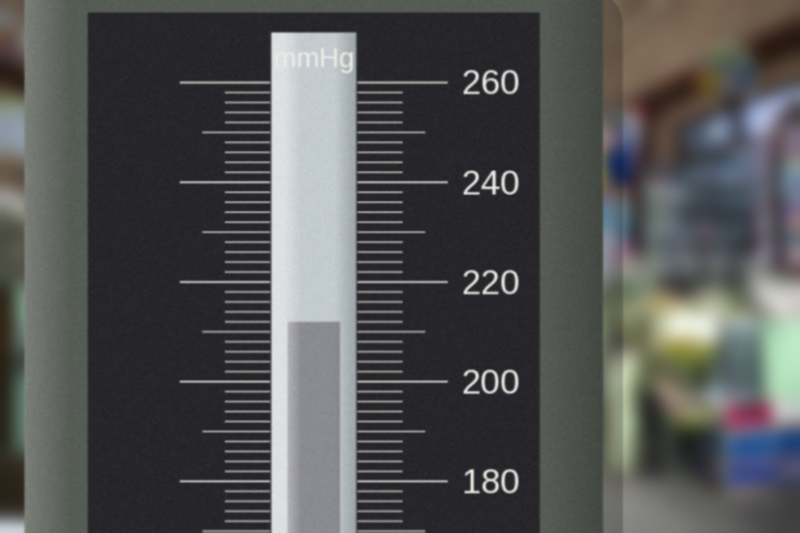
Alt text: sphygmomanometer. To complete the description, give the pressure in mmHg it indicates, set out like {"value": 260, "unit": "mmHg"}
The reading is {"value": 212, "unit": "mmHg"}
